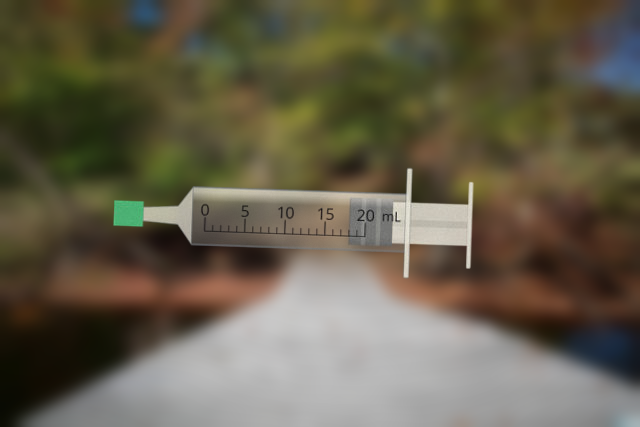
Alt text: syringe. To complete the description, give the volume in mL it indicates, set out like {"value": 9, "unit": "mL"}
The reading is {"value": 18, "unit": "mL"}
